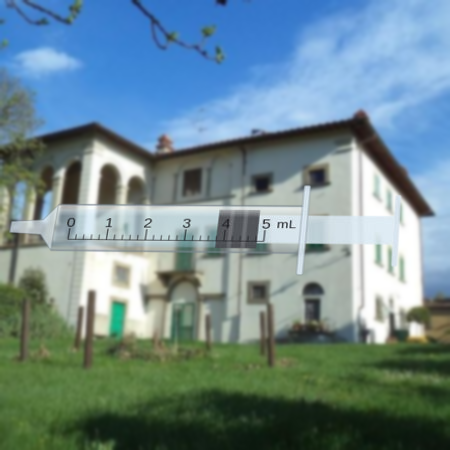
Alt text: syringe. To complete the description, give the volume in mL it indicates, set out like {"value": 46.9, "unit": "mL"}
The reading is {"value": 3.8, "unit": "mL"}
